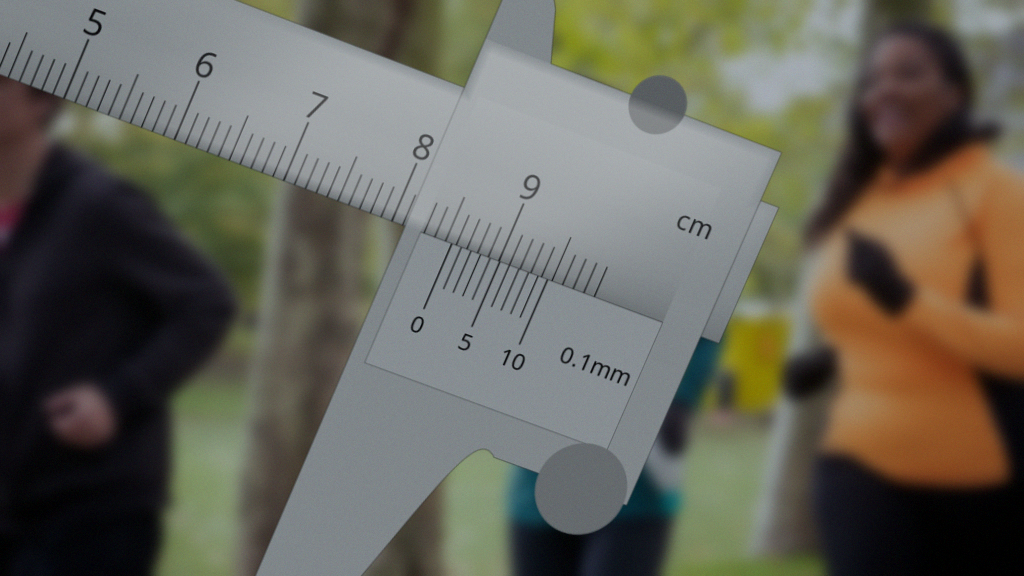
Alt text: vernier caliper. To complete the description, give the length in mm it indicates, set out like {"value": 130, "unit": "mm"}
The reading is {"value": 85.6, "unit": "mm"}
